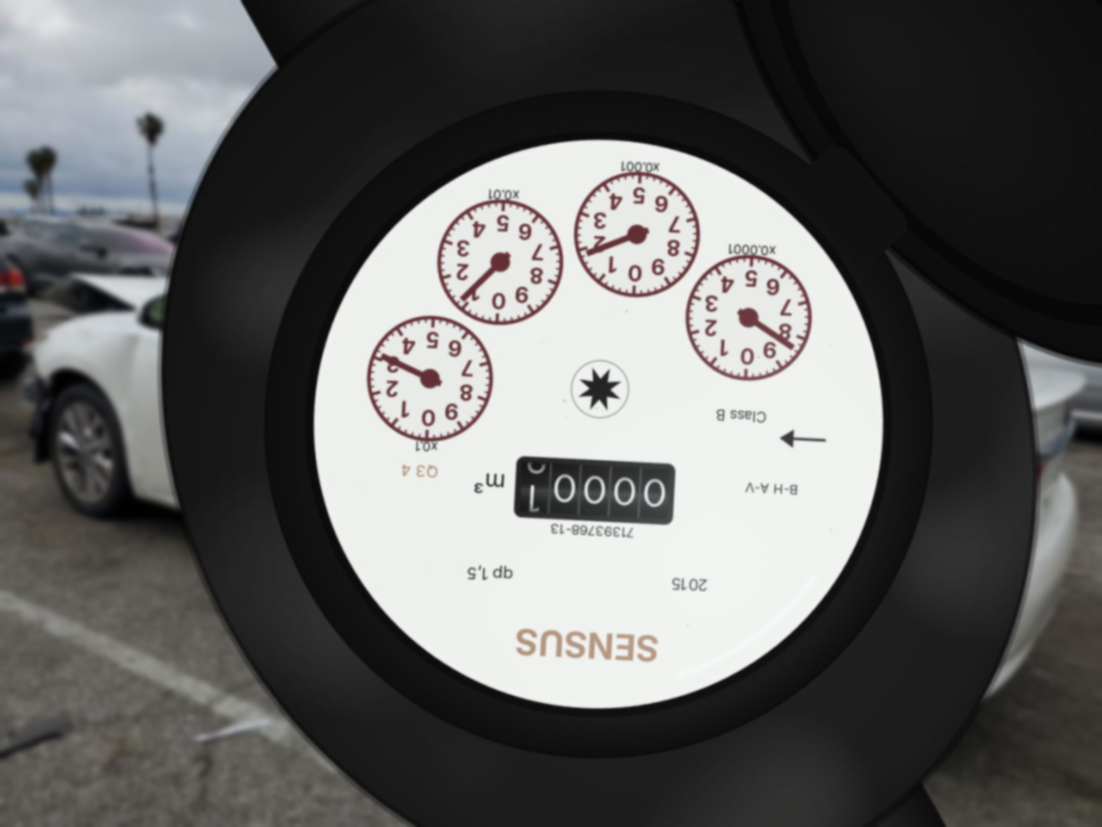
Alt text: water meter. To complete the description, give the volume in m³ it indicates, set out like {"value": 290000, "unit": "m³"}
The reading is {"value": 1.3118, "unit": "m³"}
